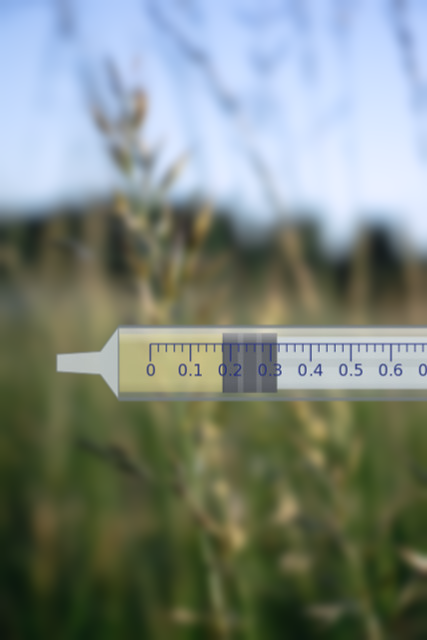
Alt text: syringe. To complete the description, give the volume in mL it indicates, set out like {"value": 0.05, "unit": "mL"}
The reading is {"value": 0.18, "unit": "mL"}
